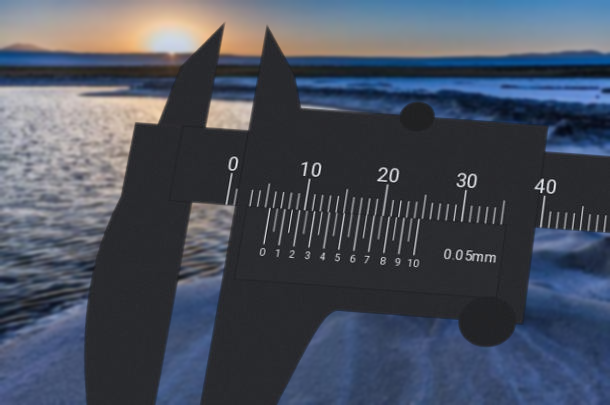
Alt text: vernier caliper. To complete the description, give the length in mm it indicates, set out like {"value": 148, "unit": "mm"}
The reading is {"value": 5.6, "unit": "mm"}
